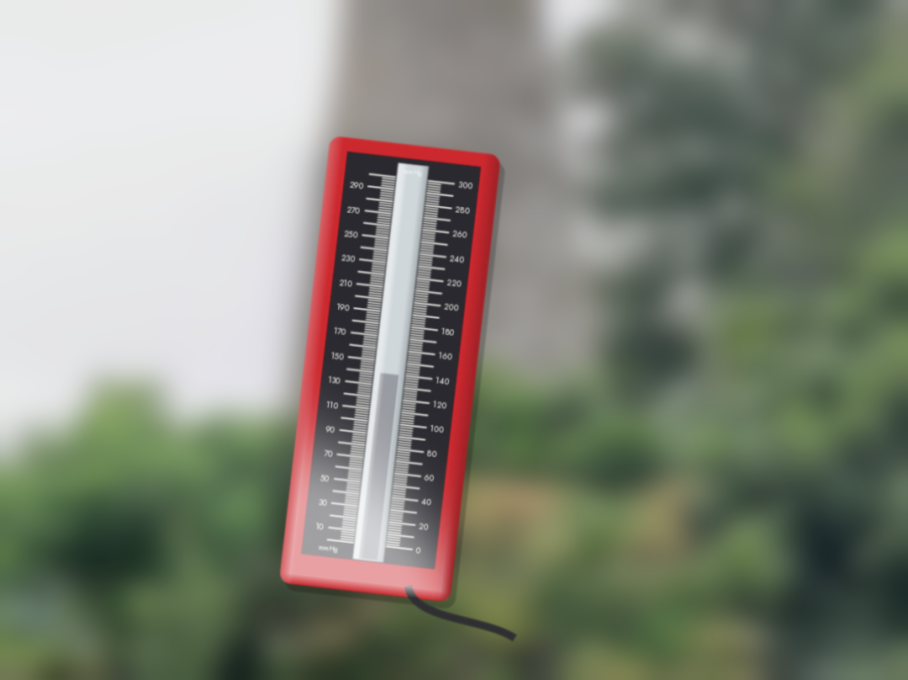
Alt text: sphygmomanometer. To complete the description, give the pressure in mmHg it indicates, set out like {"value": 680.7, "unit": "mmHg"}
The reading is {"value": 140, "unit": "mmHg"}
